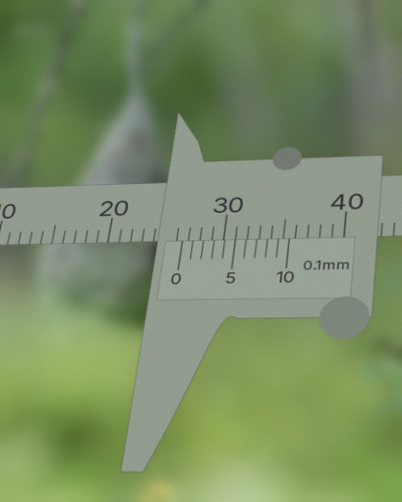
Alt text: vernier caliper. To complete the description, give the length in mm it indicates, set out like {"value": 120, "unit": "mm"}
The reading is {"value": 26.5, "unit": "mm"}
